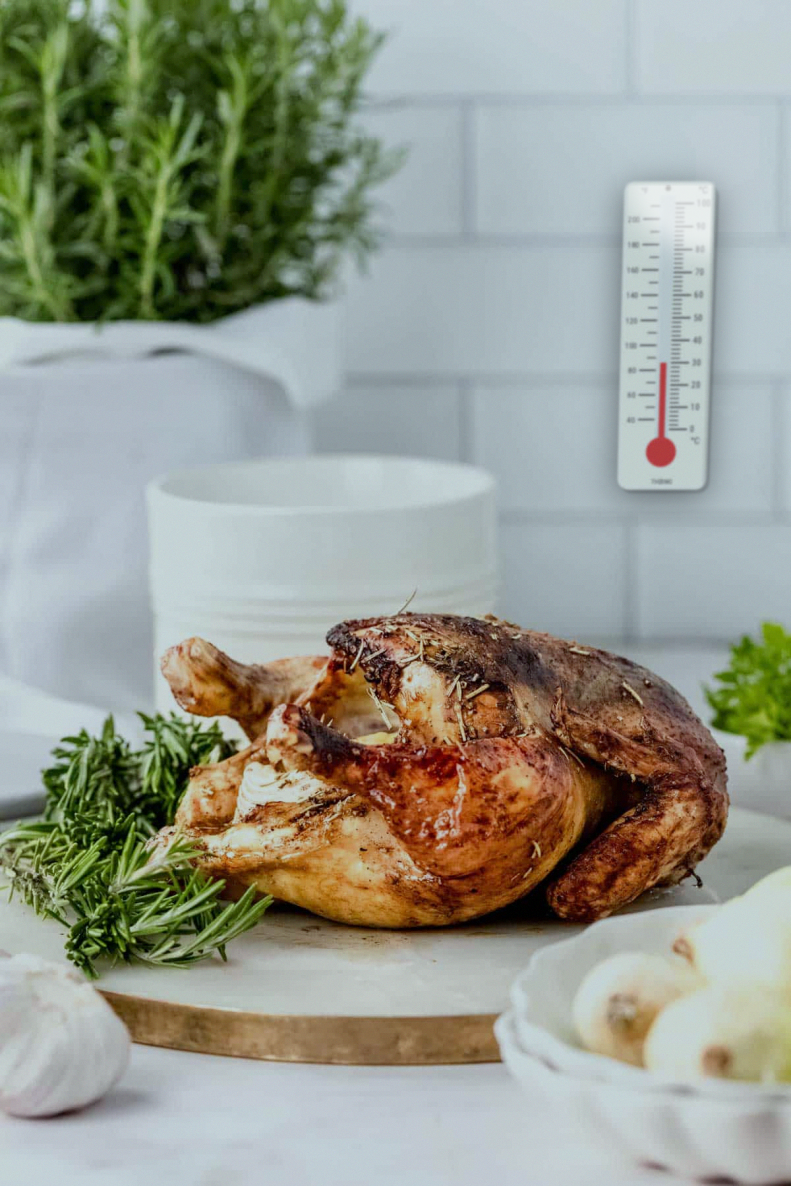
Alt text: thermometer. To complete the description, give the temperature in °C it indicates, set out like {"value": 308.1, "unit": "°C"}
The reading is {"value": 30, "unit": "°C"}
